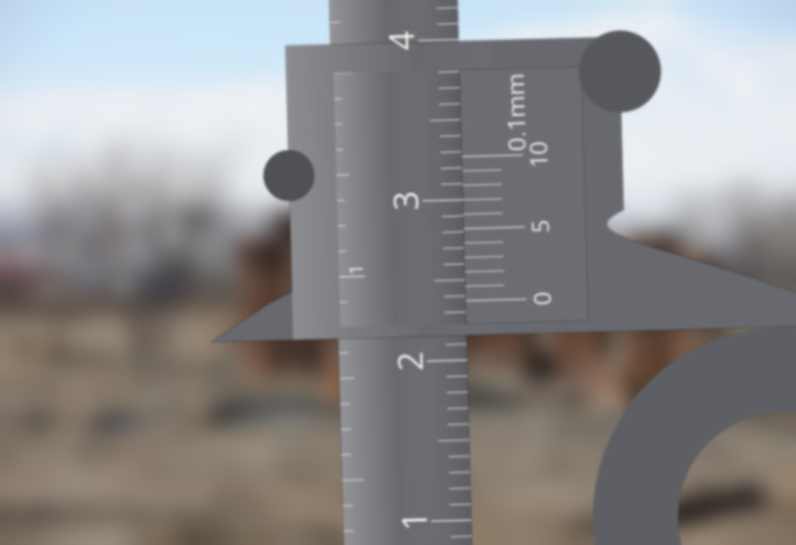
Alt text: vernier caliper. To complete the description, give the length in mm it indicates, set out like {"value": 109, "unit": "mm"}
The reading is {"value": 23.7, "unit": "mm"}
